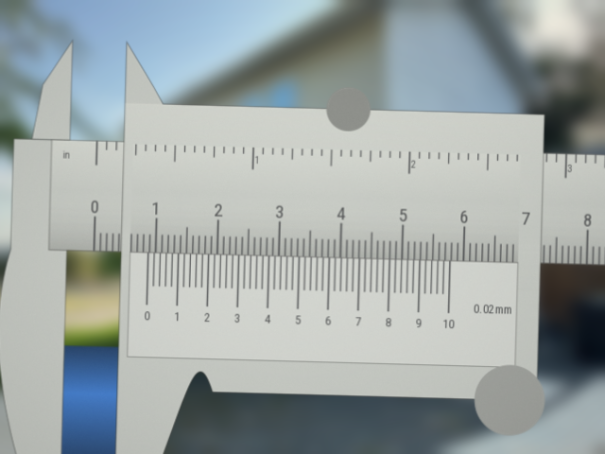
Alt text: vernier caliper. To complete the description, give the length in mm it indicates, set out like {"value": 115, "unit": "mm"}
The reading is {"value": 8.8, "unit": "mm"}
